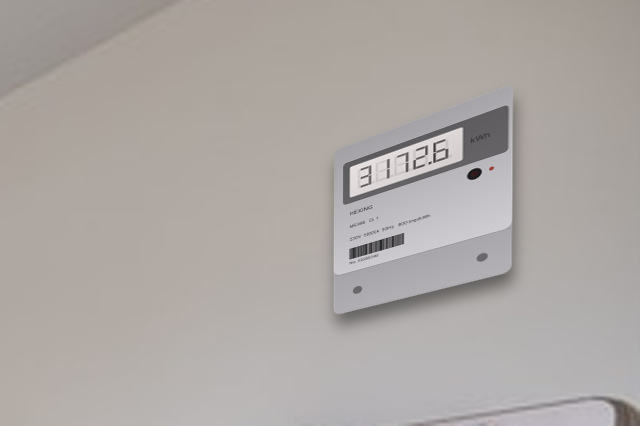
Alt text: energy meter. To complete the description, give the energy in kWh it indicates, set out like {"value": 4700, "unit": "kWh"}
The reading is {"value": 3172.6, "unit": "kWh"}
